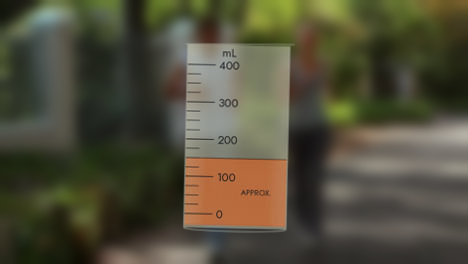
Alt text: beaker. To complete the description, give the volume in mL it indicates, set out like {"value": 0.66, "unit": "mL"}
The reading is {"value": 150, "unit": "mL"}
